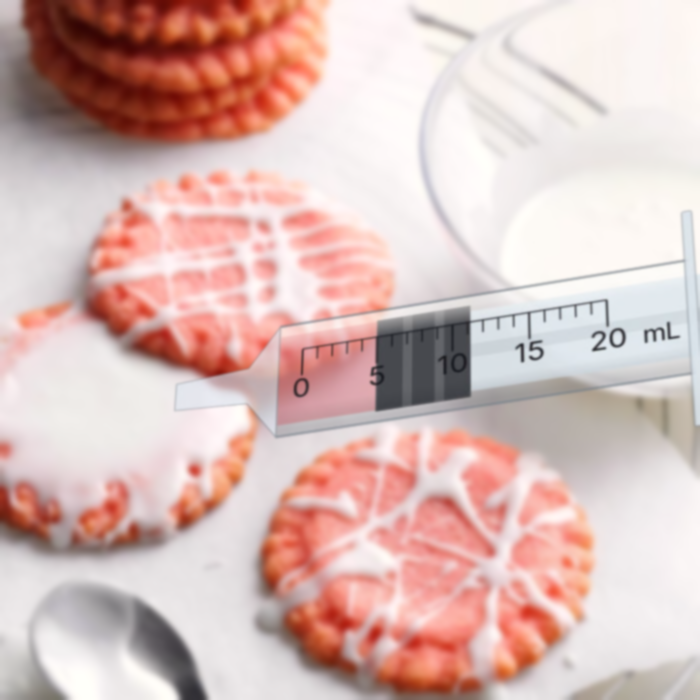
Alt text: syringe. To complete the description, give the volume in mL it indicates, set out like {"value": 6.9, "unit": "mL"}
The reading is {"value": 5, "unit": "mL"}
